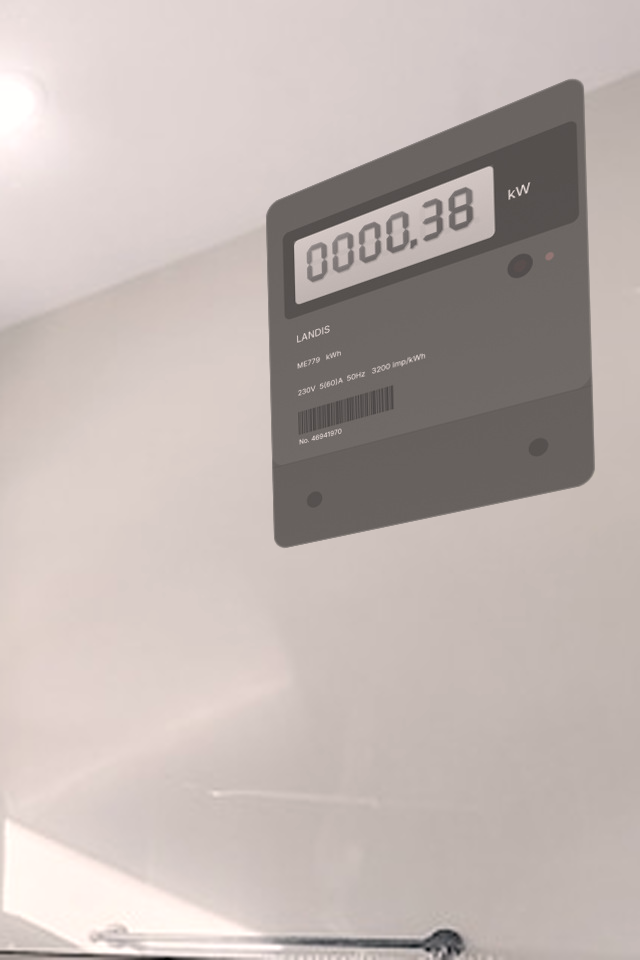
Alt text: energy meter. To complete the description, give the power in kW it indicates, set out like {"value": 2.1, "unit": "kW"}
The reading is {"value": 0.38, "unit": "kW"}
